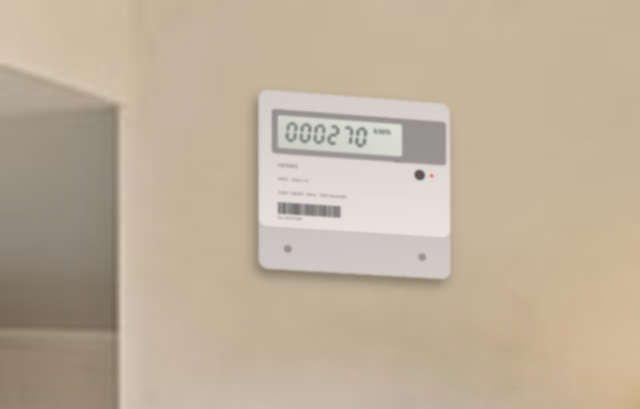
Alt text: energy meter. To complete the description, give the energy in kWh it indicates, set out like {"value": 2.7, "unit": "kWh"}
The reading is {"value": 270, "unit": "kWh"}
